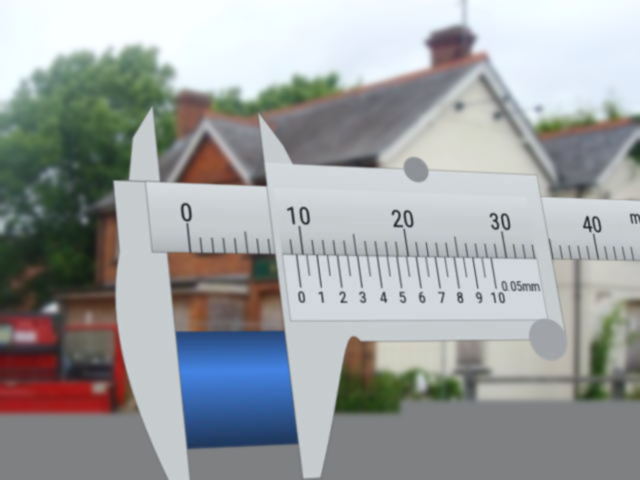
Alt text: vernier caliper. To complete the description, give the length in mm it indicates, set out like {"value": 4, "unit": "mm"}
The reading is {"value": 9.4, "unit": "mm"}
